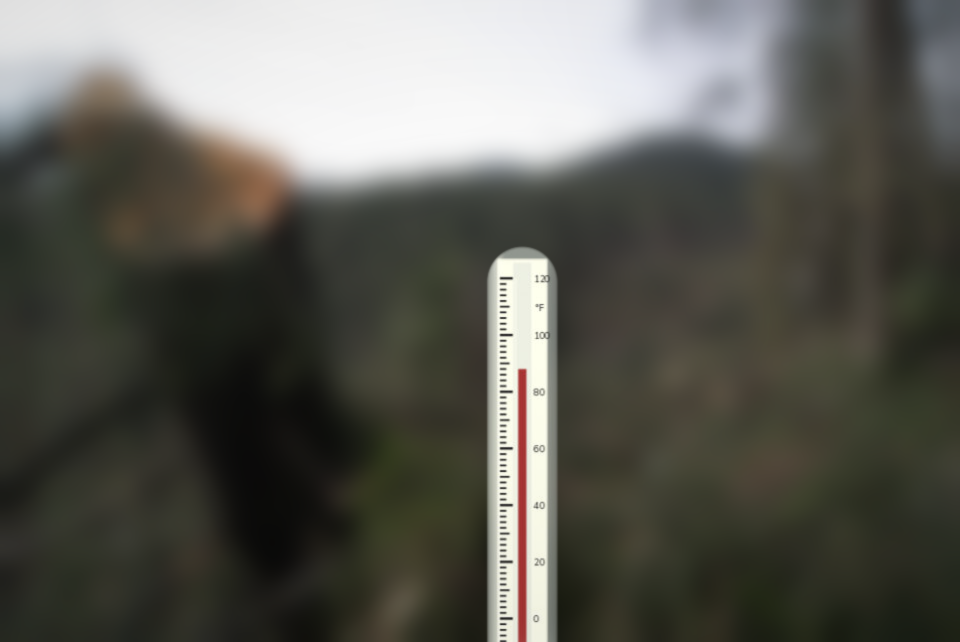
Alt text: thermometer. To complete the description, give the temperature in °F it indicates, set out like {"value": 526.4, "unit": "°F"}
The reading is {"value": 88, "unit": "°F"}
